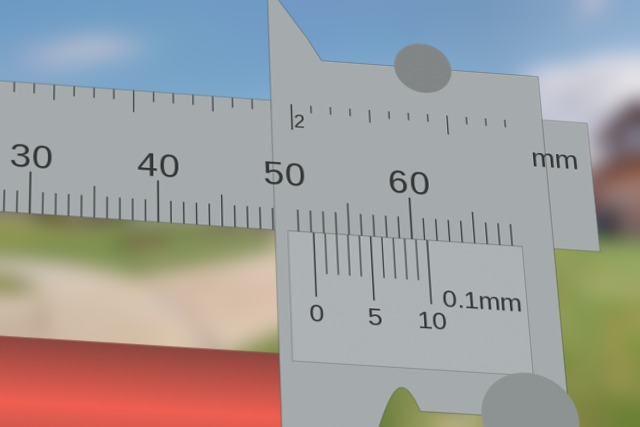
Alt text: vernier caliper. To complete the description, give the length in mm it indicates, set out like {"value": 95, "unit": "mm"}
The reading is {"value": 52.2, "unit": "mm"}
